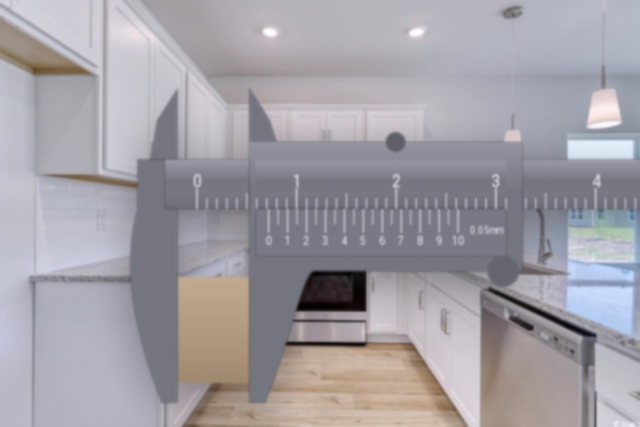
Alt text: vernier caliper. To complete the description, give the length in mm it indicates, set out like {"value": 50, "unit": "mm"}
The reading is {"value": 7.2, "unit": "mm"}
